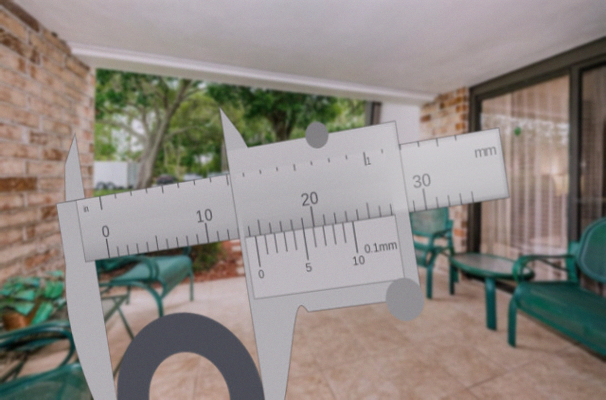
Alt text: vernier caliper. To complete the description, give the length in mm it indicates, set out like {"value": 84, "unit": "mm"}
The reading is {"value": 14.5, "unit": "mm"}
